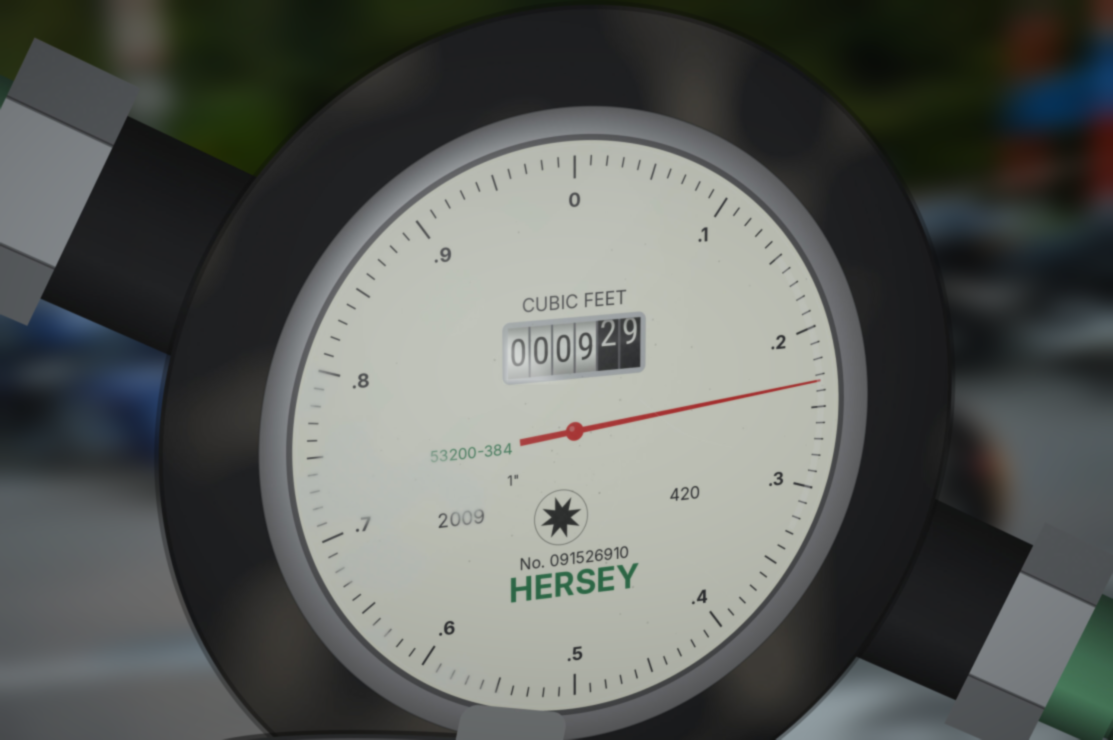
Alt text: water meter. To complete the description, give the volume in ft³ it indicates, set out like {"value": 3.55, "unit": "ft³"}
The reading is {"value": 929.23, "unit": "ft³"}
